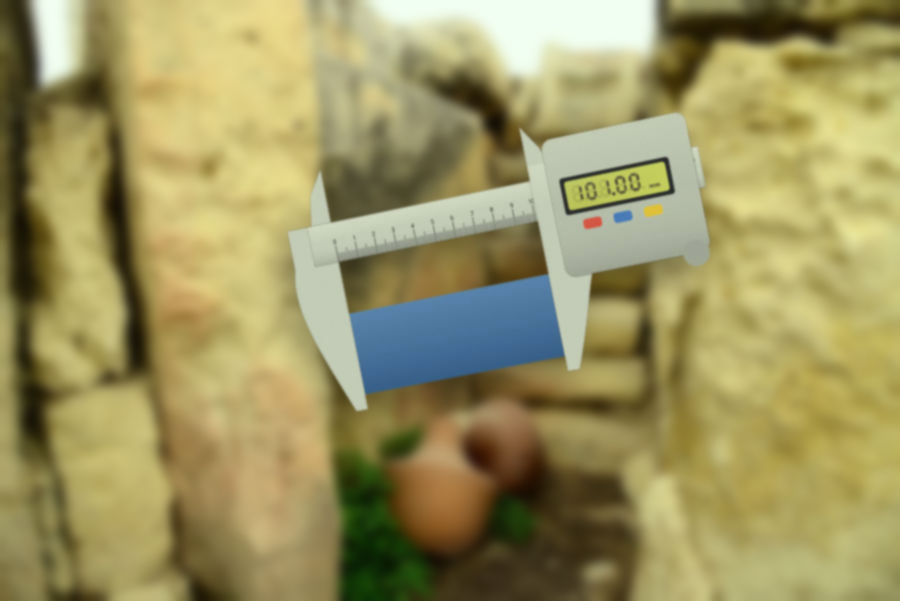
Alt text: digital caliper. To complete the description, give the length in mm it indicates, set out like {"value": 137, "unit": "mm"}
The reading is {"value": 101.00, "unit": "mm"}
